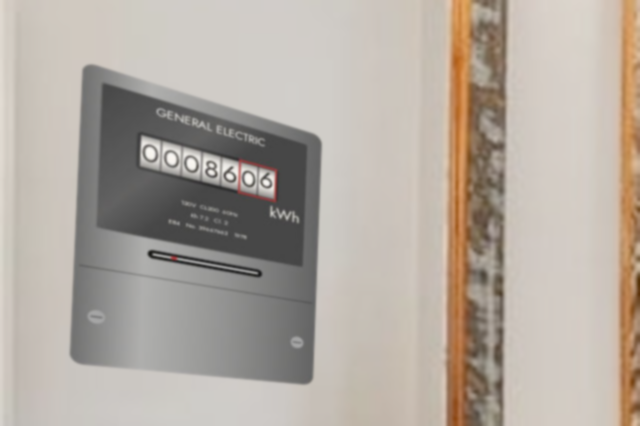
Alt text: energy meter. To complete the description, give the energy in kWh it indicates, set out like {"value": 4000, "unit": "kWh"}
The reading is {"value": 86.06, "unit": "kWh"}
